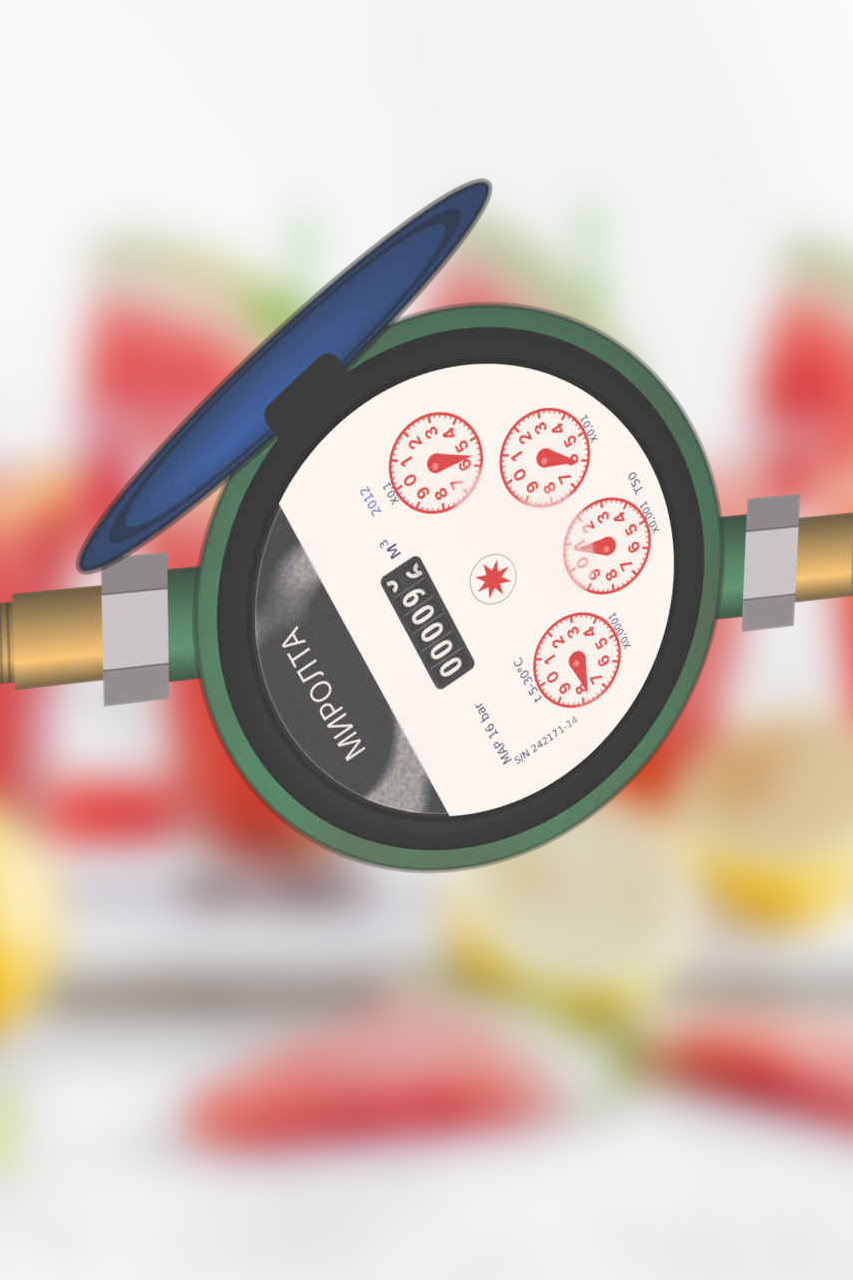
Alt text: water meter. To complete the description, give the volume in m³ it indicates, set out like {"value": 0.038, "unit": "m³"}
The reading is {"value": 95.5607, "unit": "m³"}
